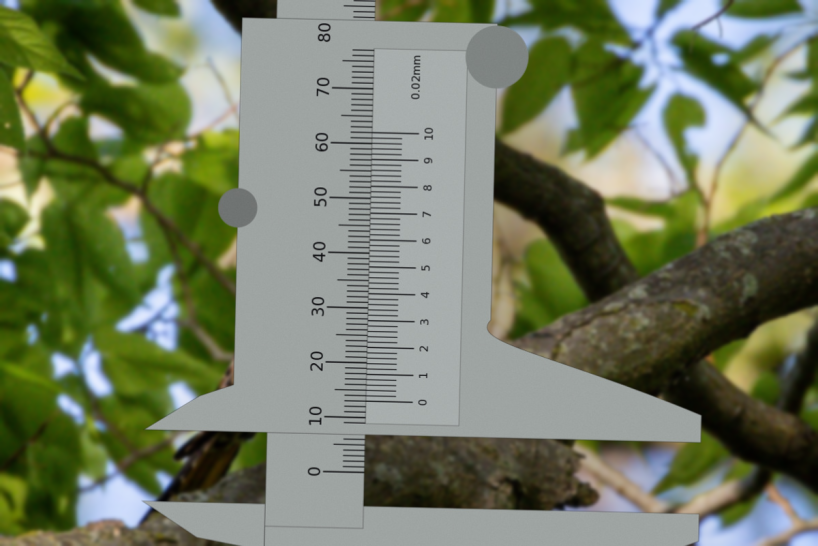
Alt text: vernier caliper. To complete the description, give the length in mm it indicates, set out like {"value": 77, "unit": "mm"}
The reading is {"value": 13.0, "unit": "mm"}
